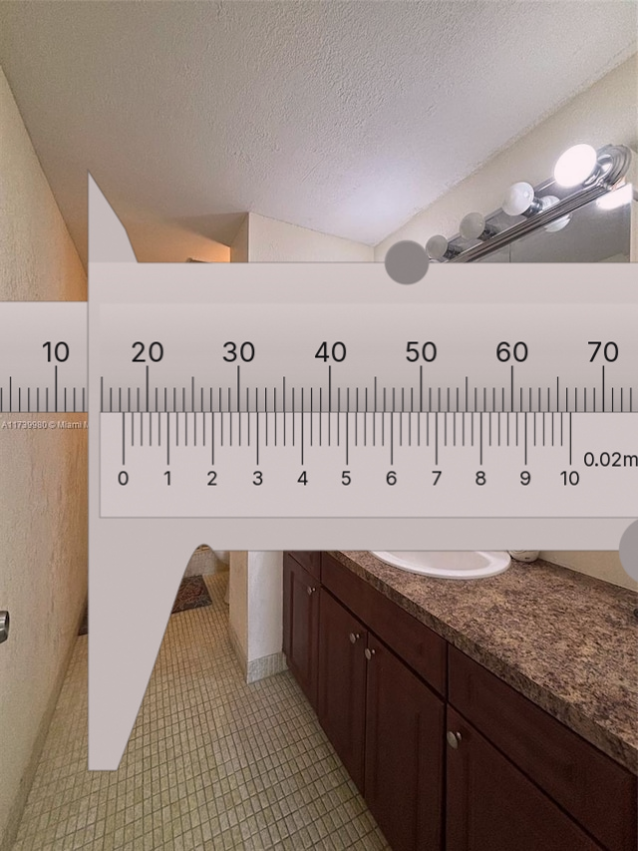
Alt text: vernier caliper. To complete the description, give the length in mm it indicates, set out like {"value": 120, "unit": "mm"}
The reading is {"value": 17.4, "unit": "mm"}
